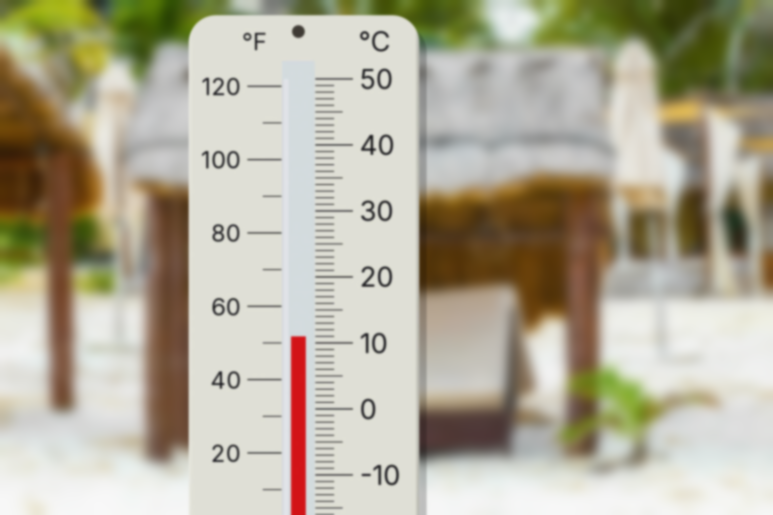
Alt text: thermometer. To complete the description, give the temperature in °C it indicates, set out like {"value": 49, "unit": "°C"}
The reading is {"value": 11, "unit": "°C"}
